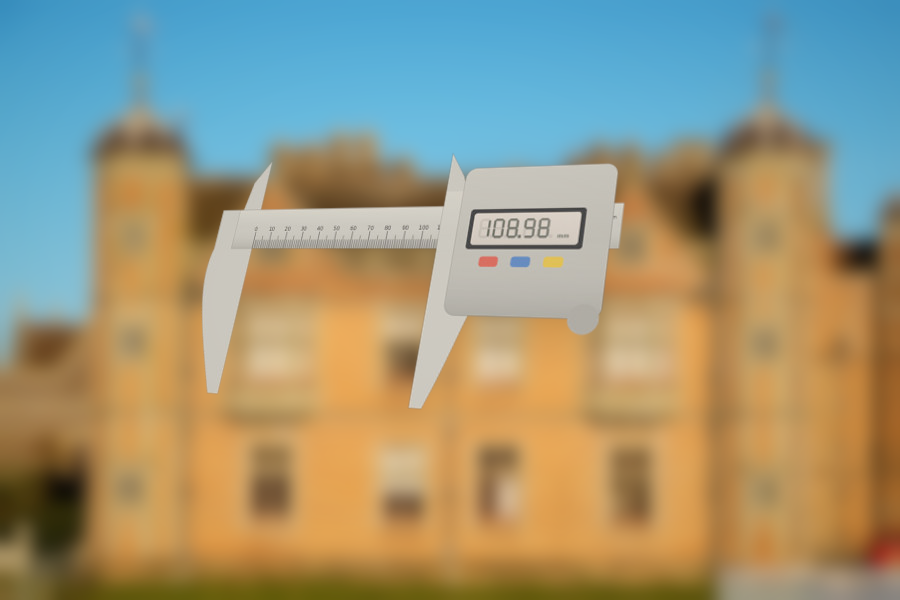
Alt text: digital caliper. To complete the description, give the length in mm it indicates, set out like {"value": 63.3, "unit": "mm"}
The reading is {"value": 108.98, "unit": "mm"}
